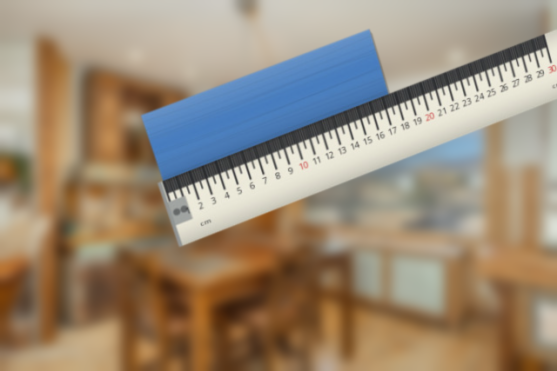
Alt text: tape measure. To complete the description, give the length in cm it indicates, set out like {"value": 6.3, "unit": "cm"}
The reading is {"value": 17.5, "unit": "cm"}
